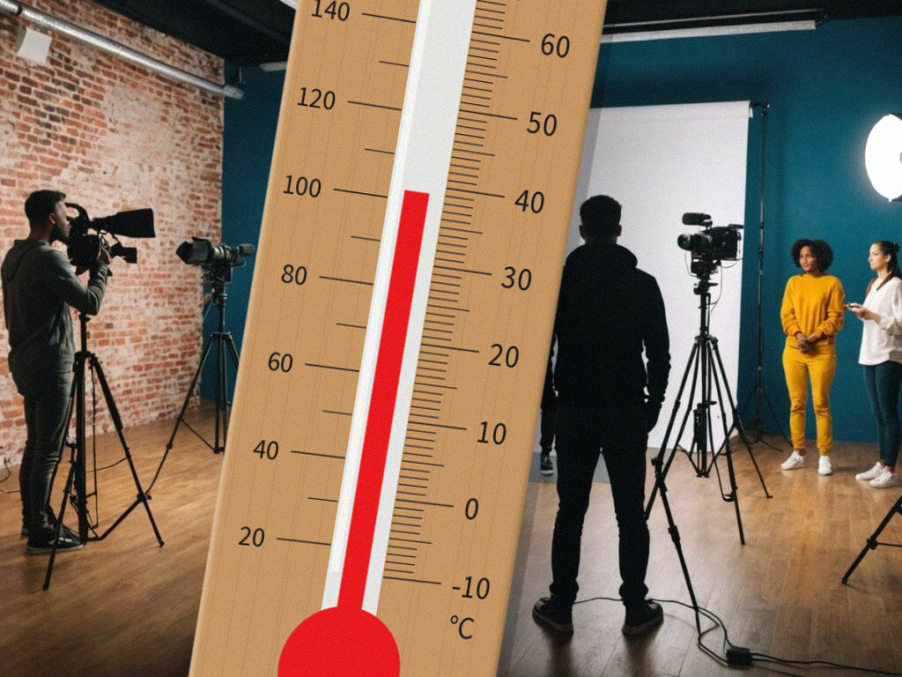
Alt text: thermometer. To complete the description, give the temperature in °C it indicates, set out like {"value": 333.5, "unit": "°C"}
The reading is {"value": 39, "unit": "°C"}
